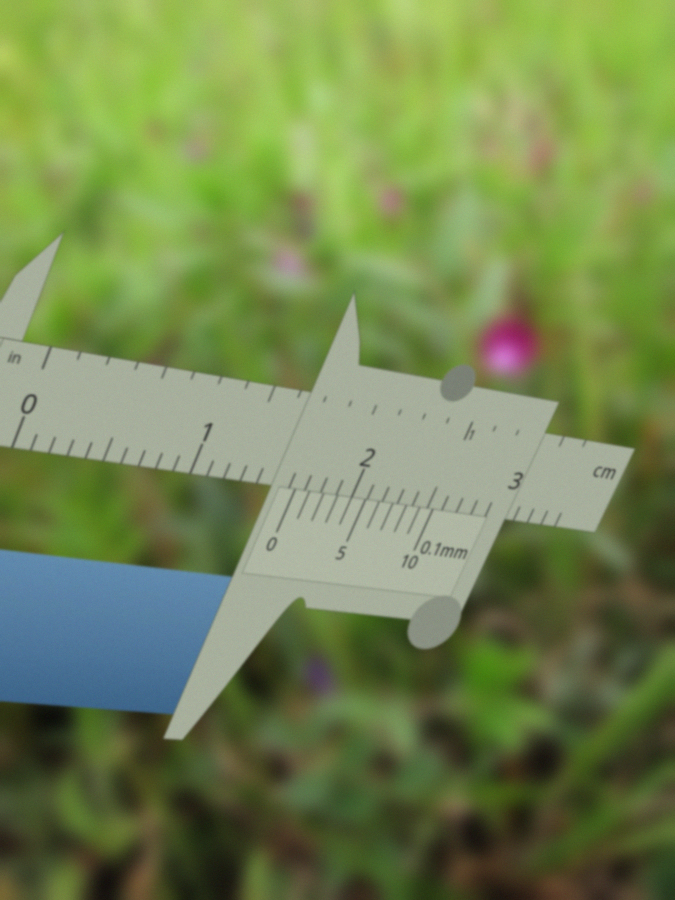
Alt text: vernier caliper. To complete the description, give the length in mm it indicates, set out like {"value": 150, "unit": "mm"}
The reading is {"value": 16.4, "unit": "mm"}
